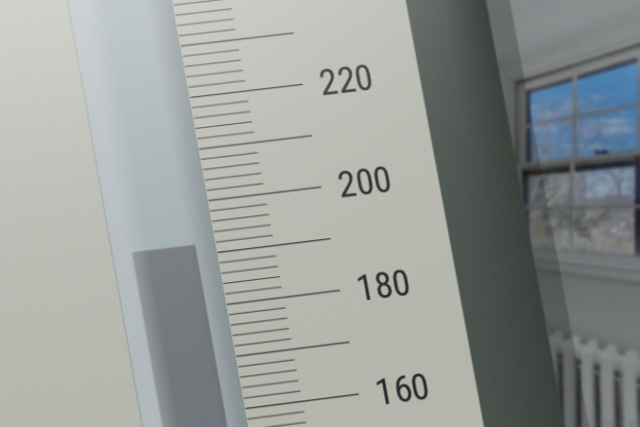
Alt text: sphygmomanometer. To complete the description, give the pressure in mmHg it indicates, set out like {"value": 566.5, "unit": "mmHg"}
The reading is {"value": 192, "unit": "mmHg"}
